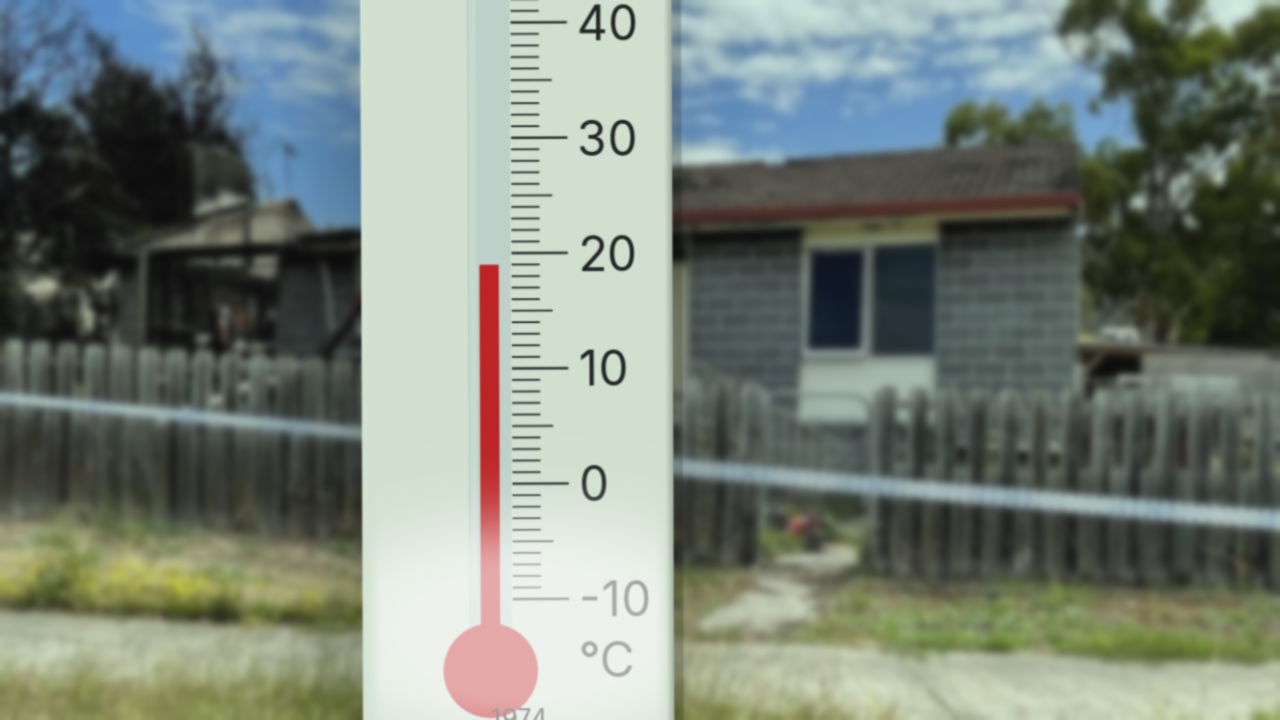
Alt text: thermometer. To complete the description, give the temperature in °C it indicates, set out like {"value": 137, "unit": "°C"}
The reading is {"value": 19, "unit": "°C"}
